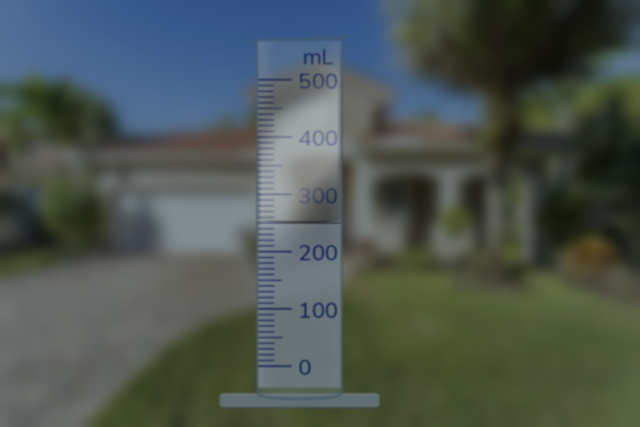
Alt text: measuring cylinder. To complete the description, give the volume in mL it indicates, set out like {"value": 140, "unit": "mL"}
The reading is {"value": 250, "unit": "mL"}
